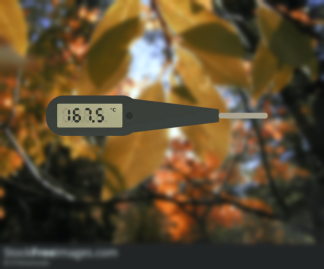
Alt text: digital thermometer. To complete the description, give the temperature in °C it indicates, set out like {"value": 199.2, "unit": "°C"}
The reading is {"value": 167.5, "unit": "°C"}
